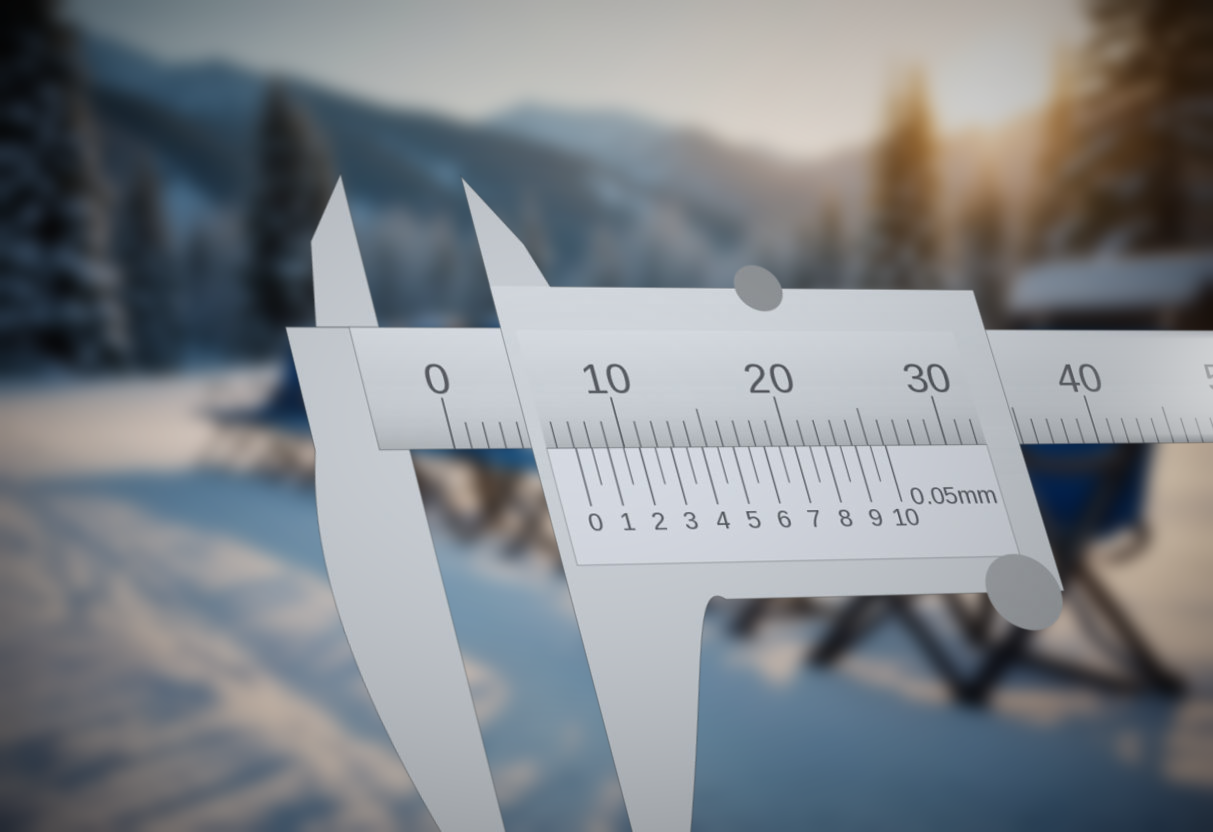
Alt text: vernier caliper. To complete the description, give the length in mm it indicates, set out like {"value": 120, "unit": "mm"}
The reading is {"value": 7.1, "unit": "mm"}
